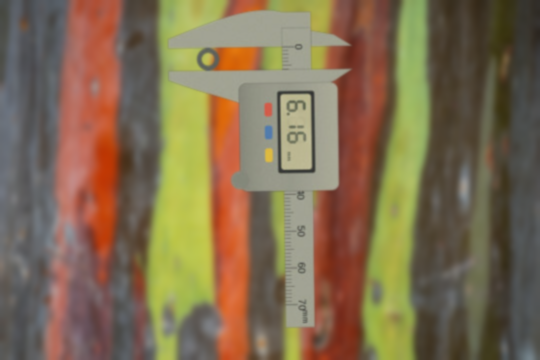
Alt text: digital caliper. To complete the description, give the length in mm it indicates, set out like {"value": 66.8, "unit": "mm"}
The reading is {"value": 6.16, "unit": "mm"}
